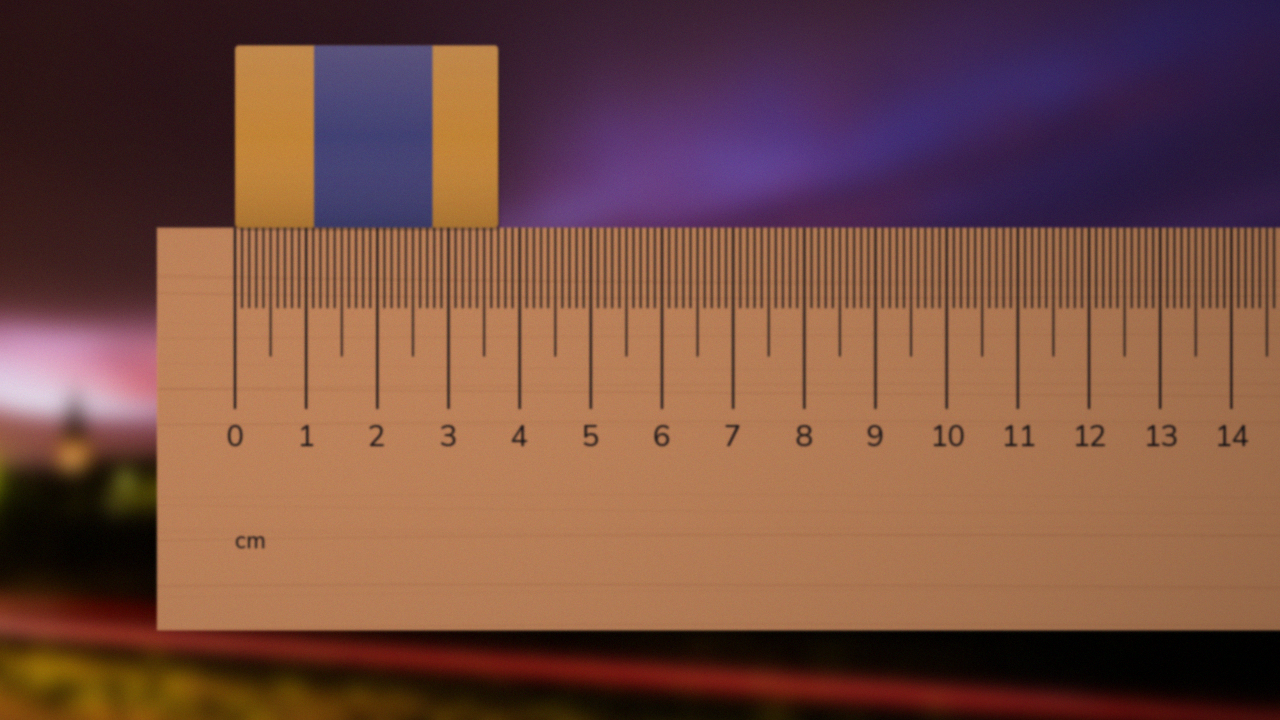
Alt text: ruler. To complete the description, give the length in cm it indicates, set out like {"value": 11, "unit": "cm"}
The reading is {"value": 3.7, "unit": "cm"}
